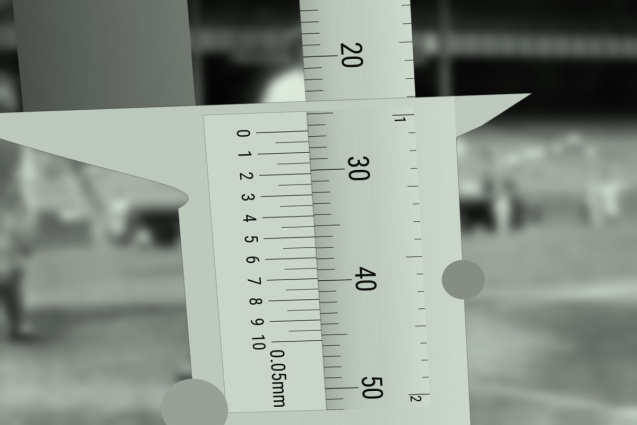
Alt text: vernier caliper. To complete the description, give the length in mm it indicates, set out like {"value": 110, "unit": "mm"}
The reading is {"value": 26.5, "unit": "mm"}
